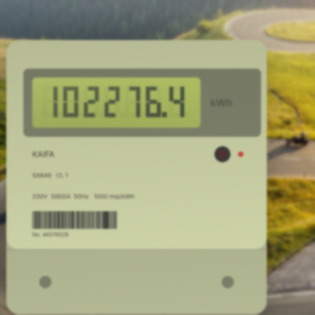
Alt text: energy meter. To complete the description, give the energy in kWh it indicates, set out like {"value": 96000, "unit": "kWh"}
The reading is {"value": 102276.4, "unit": "kWh"}
